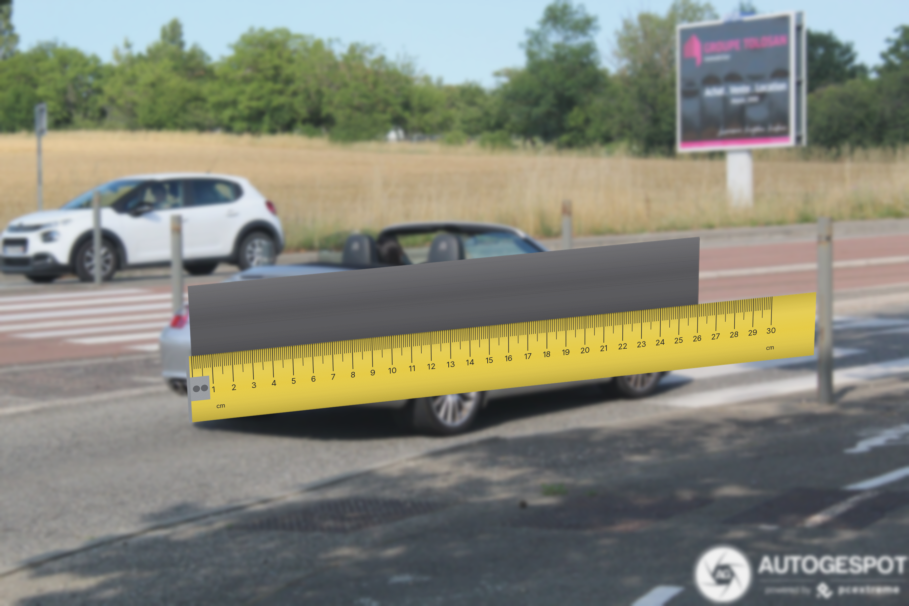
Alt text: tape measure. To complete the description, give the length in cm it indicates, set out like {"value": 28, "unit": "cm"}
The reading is {"value": 26, "unit": "cm"}
